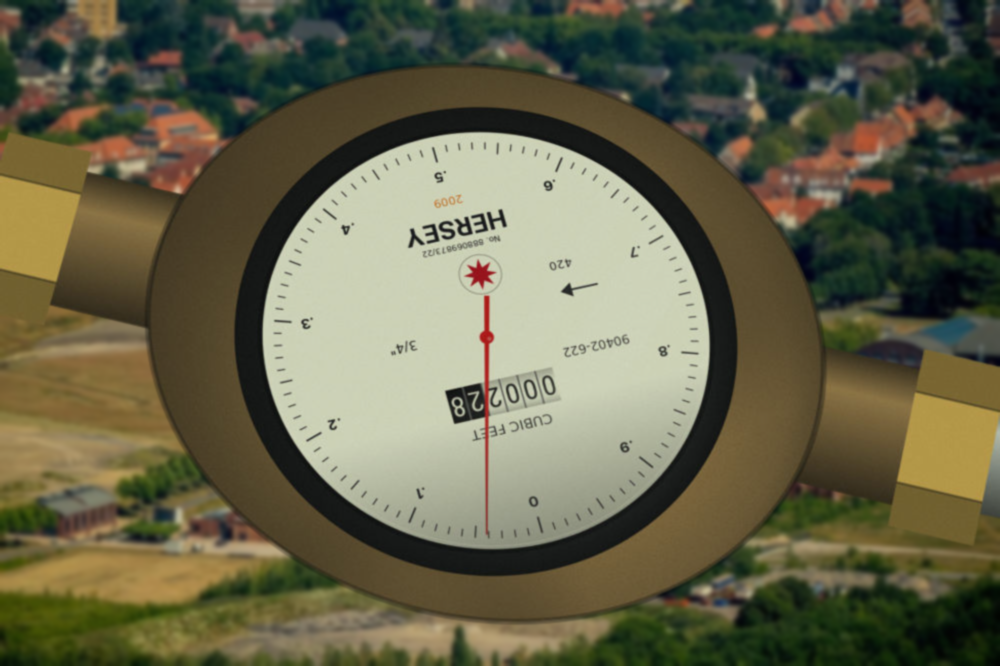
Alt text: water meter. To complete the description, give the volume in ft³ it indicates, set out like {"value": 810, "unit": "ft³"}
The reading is {"value": 228.04, "unit": "ft³"}
